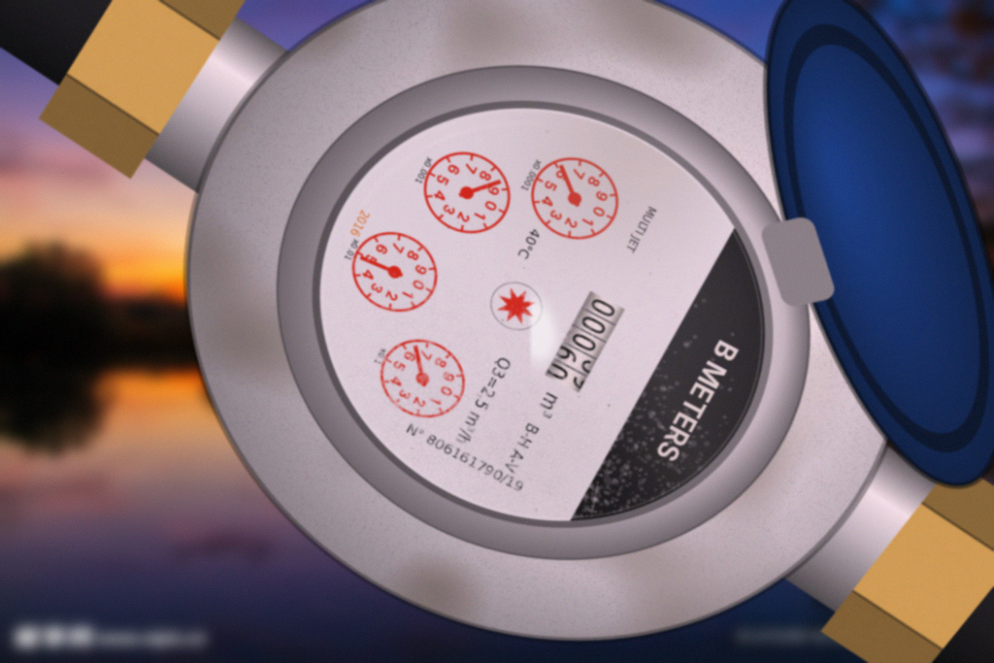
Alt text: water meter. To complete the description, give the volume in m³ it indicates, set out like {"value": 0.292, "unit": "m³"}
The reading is {"value": 59.6486, "unit": "m³"}
